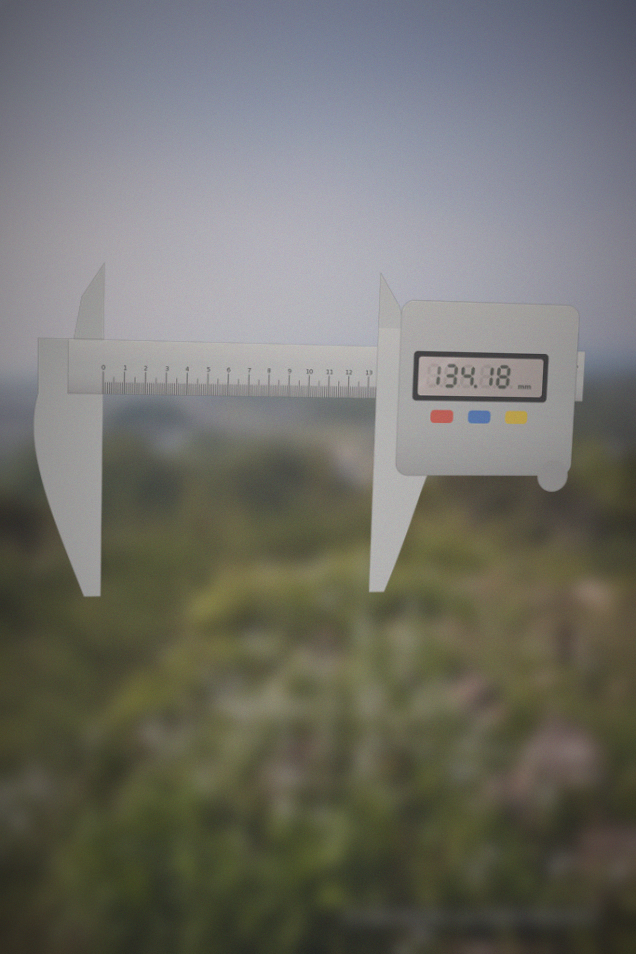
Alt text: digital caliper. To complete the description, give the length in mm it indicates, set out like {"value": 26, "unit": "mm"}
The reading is {"value": 134.18, "unit": "mm"}
